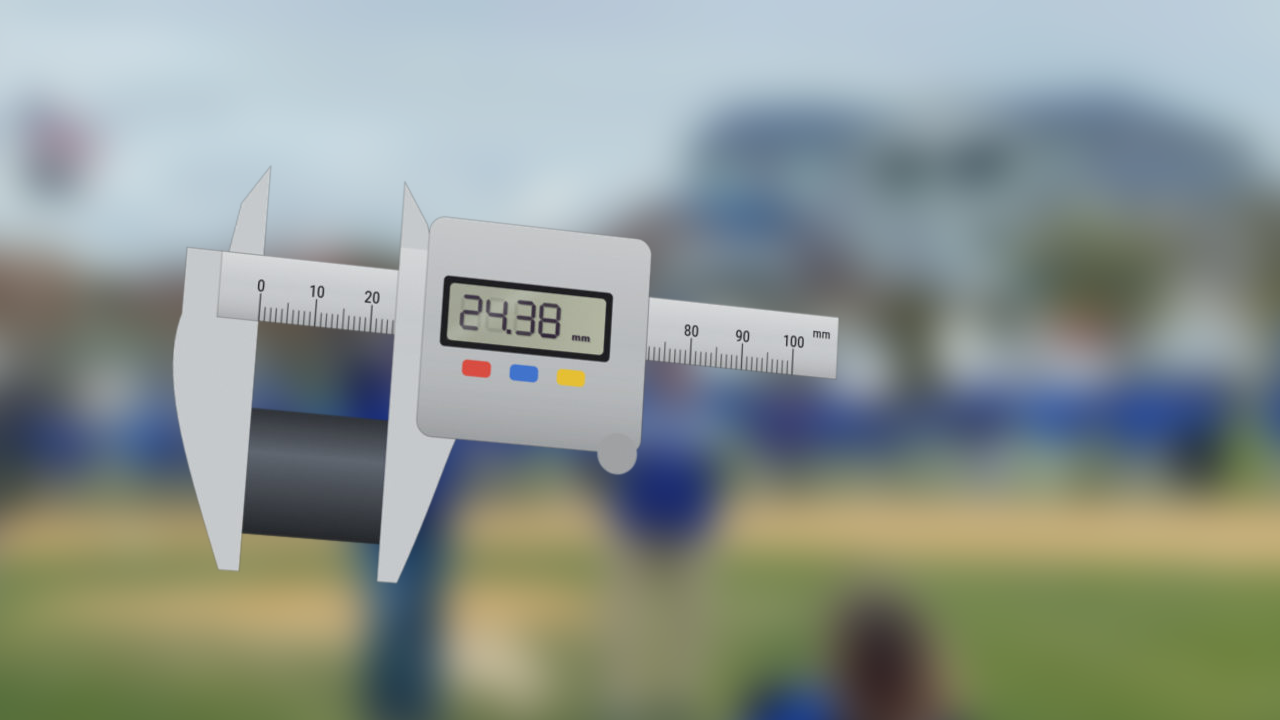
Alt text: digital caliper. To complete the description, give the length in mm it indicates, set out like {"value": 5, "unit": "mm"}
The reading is {"value": 24.38, "unit": "mm"}
